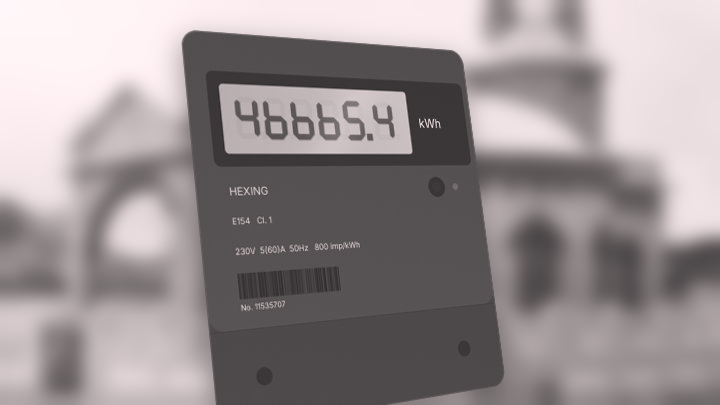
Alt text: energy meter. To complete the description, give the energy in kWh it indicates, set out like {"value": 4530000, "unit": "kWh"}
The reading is {"value": 46665.4, "unit": "kWh"}
